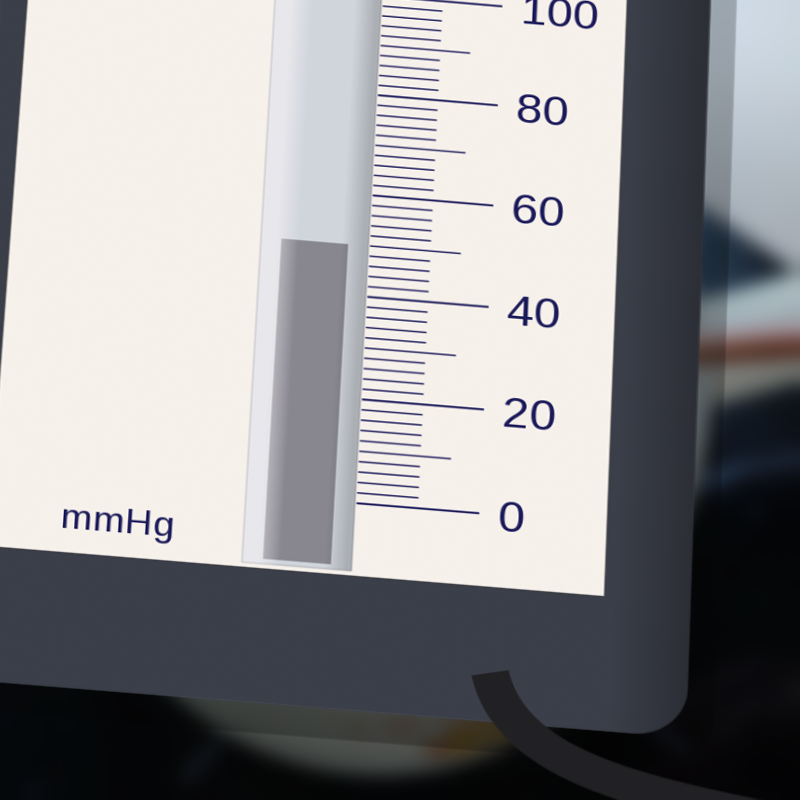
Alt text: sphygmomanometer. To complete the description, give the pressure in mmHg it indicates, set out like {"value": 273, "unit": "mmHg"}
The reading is {"value": 50, "unit": "mmHg"}
